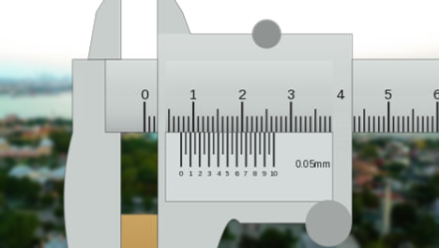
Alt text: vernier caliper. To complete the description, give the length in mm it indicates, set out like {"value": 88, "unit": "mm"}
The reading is {"value": 7.5, "unit": "mm"}
